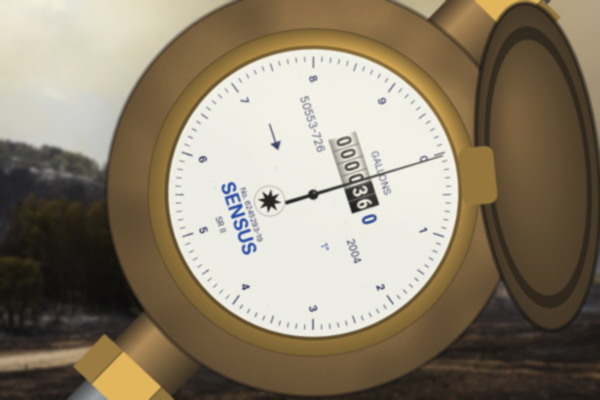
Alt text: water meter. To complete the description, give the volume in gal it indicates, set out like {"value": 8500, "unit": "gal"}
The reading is {"value": 360.0, "unit": "gal"}
